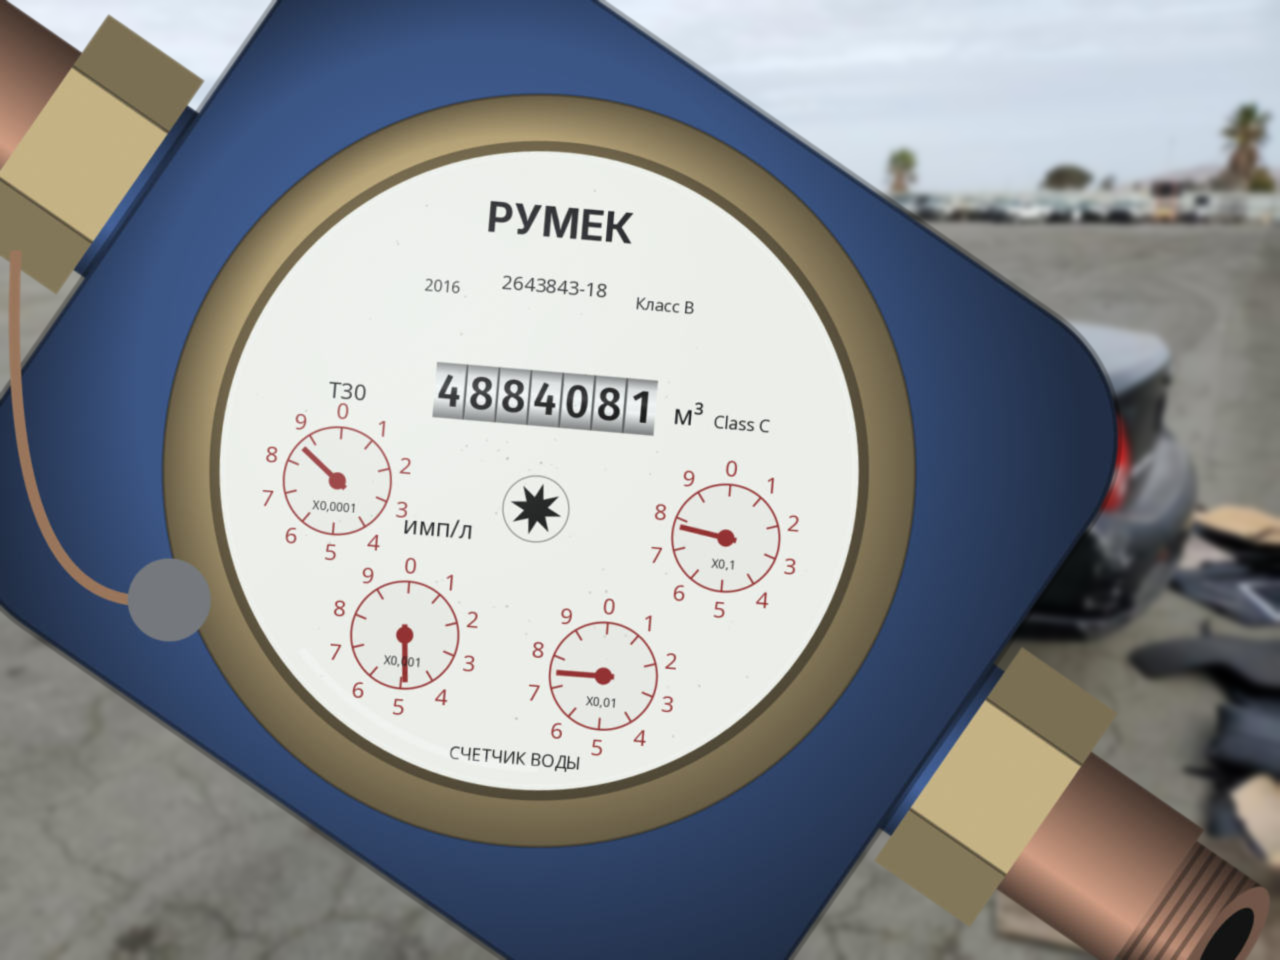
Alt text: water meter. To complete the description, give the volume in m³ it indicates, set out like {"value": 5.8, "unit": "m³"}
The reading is {"value": 4884081.7748, "unit": "m³"}
